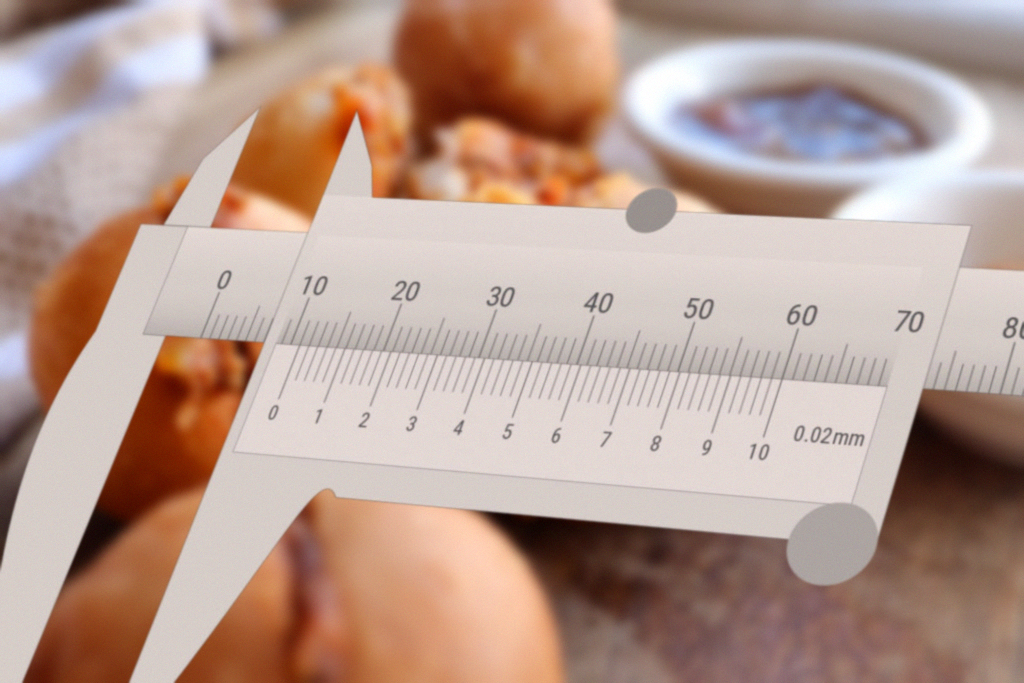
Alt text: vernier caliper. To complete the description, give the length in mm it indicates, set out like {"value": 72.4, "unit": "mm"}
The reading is {"value": 11.0, "unit": "mm"}
